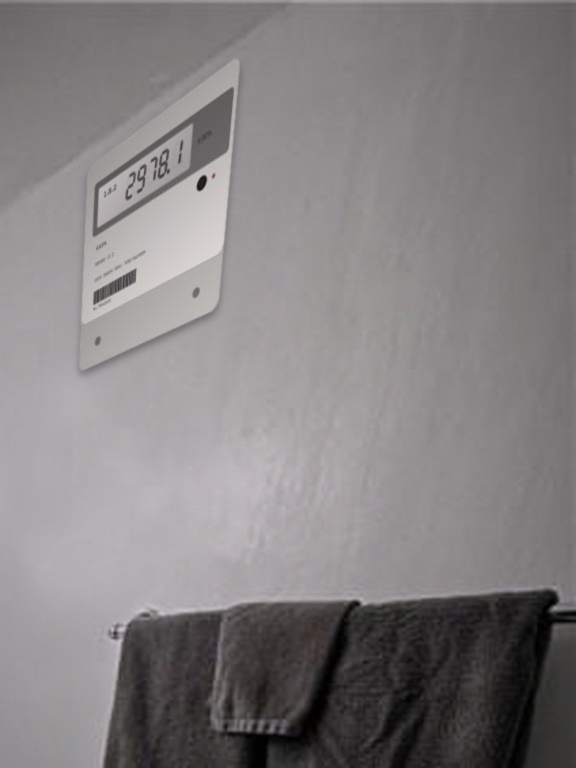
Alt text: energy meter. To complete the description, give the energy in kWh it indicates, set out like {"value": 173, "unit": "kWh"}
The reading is {"value": 2978.1, "unit": "kWh"}
